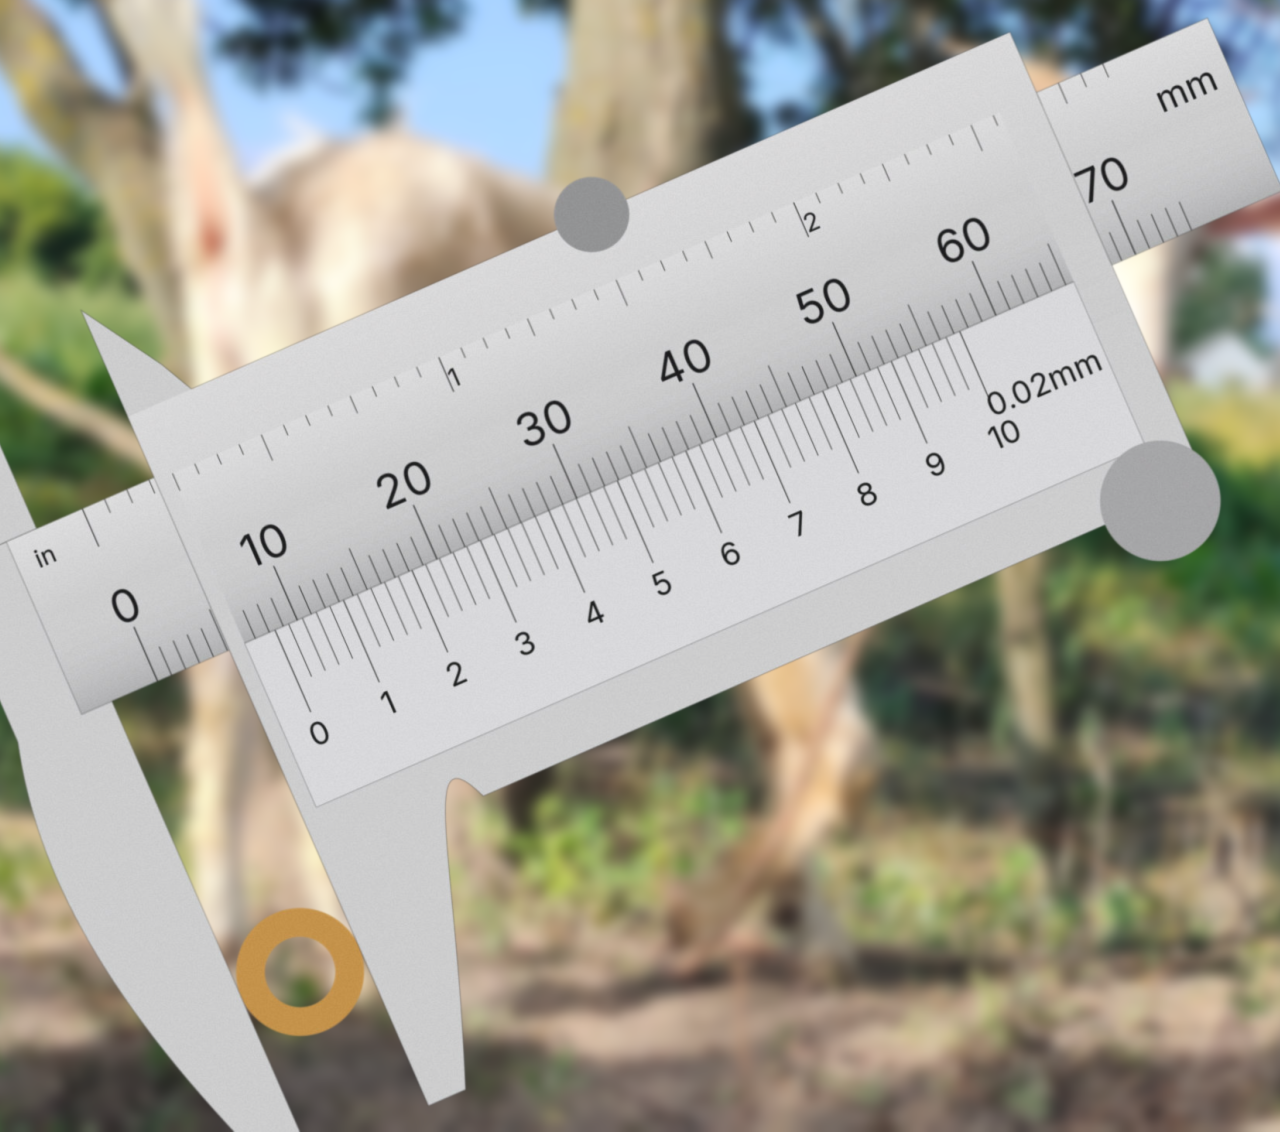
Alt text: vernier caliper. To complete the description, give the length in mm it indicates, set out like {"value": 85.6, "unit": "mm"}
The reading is {"value": 8.4, "unit": "mm"}
